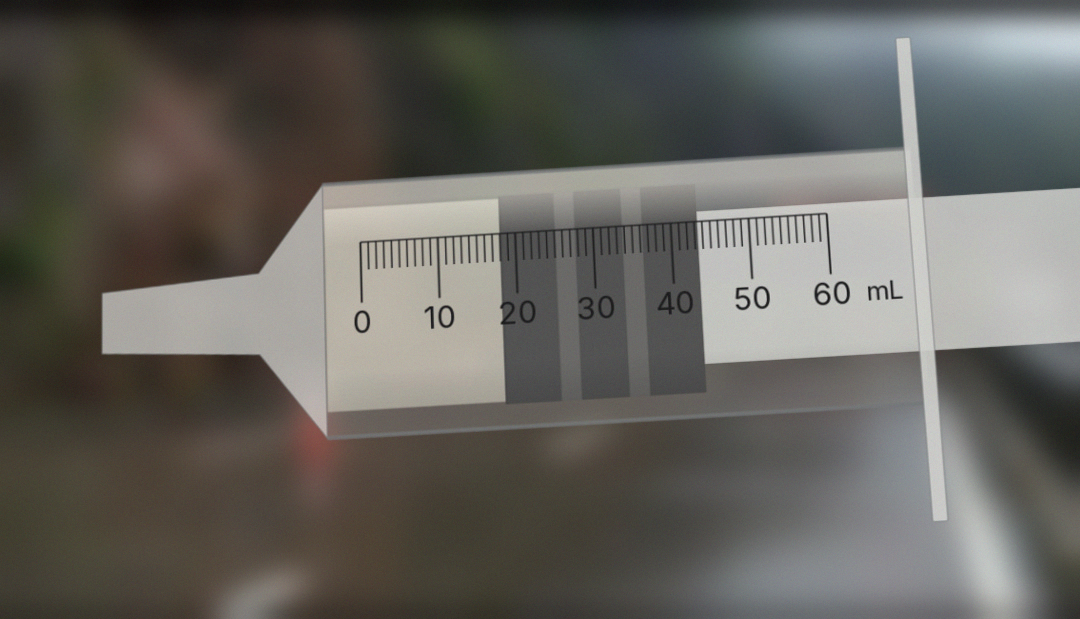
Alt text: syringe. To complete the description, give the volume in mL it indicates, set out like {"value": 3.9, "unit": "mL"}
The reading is {"value": 18, "unit": "mL"}
